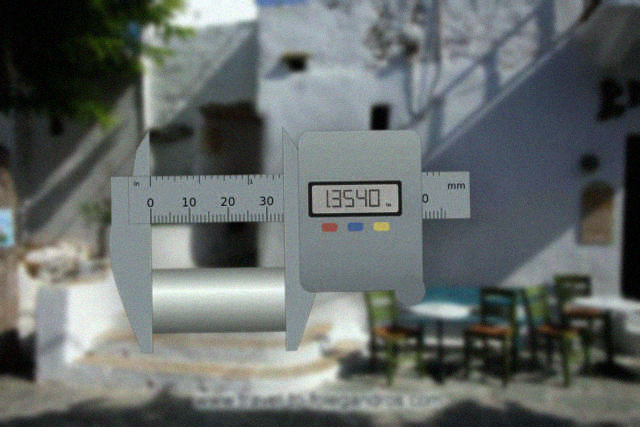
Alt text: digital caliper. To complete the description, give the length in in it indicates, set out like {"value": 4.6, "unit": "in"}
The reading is {"value": 1.3540, "unit": "in"}
